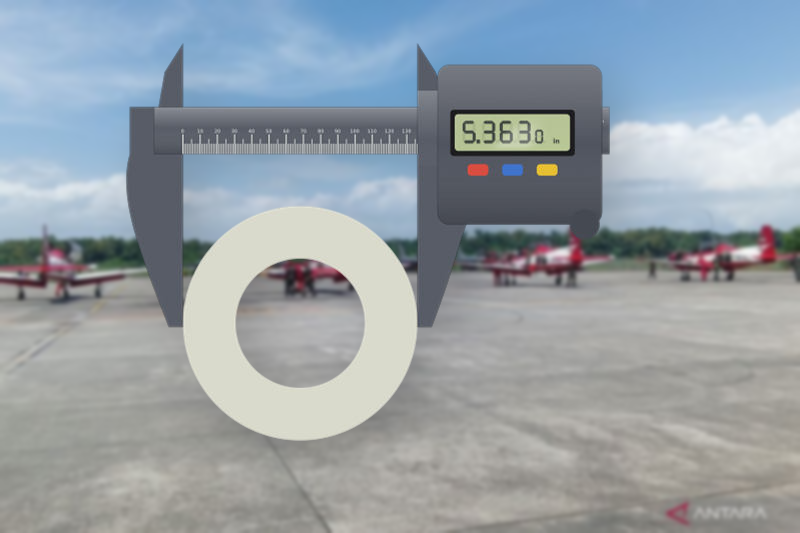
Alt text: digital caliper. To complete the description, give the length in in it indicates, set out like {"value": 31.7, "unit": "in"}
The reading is {"value": 5.3630, "unit": "in"}
